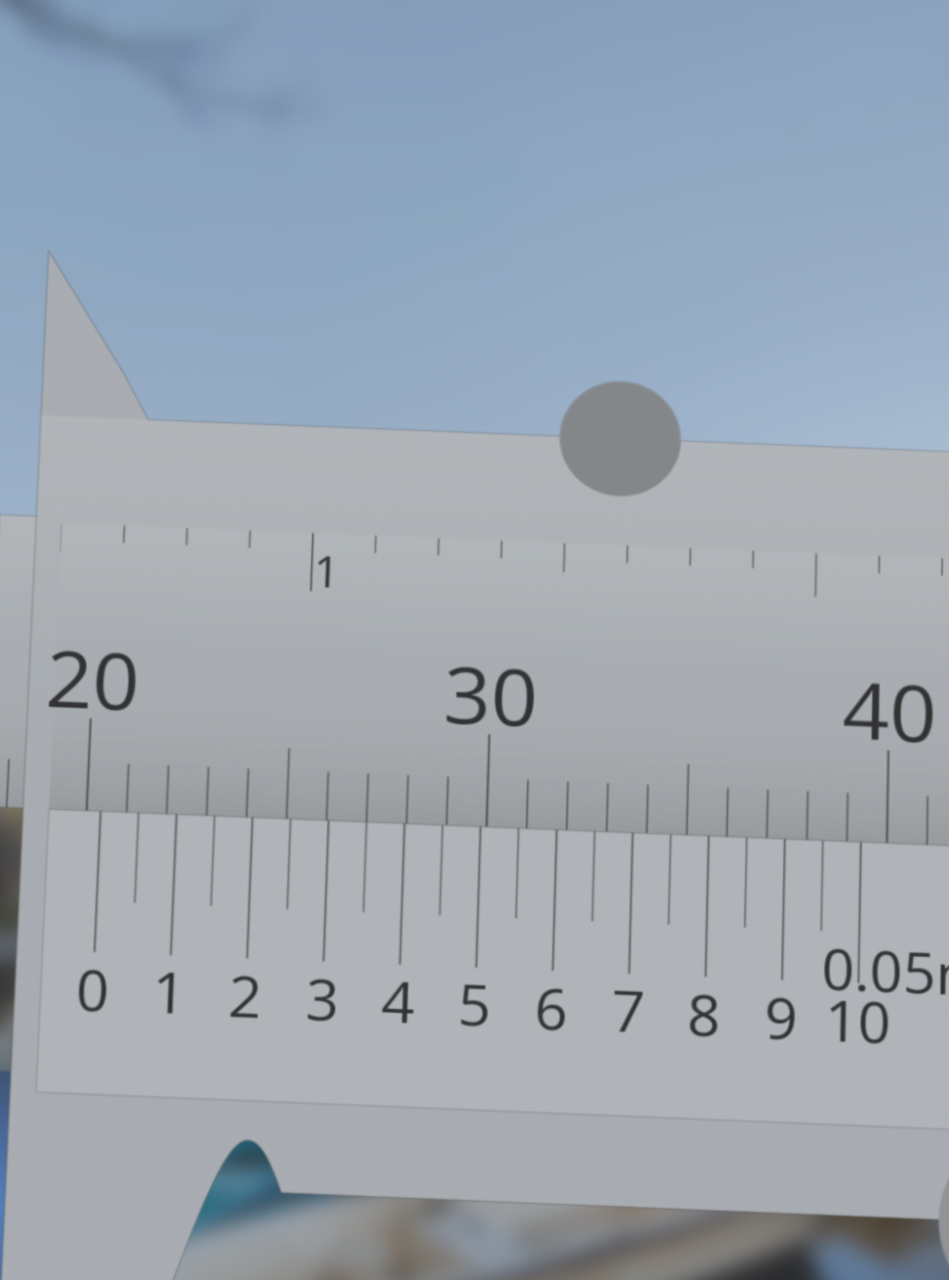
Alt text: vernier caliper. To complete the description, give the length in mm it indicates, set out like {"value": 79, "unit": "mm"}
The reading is {"value": 20.35, "unit": "mm"}
